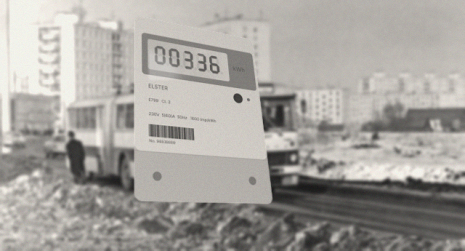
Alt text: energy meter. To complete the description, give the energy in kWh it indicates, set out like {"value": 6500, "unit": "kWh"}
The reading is {"value": 336, "unit": "kWh"}
